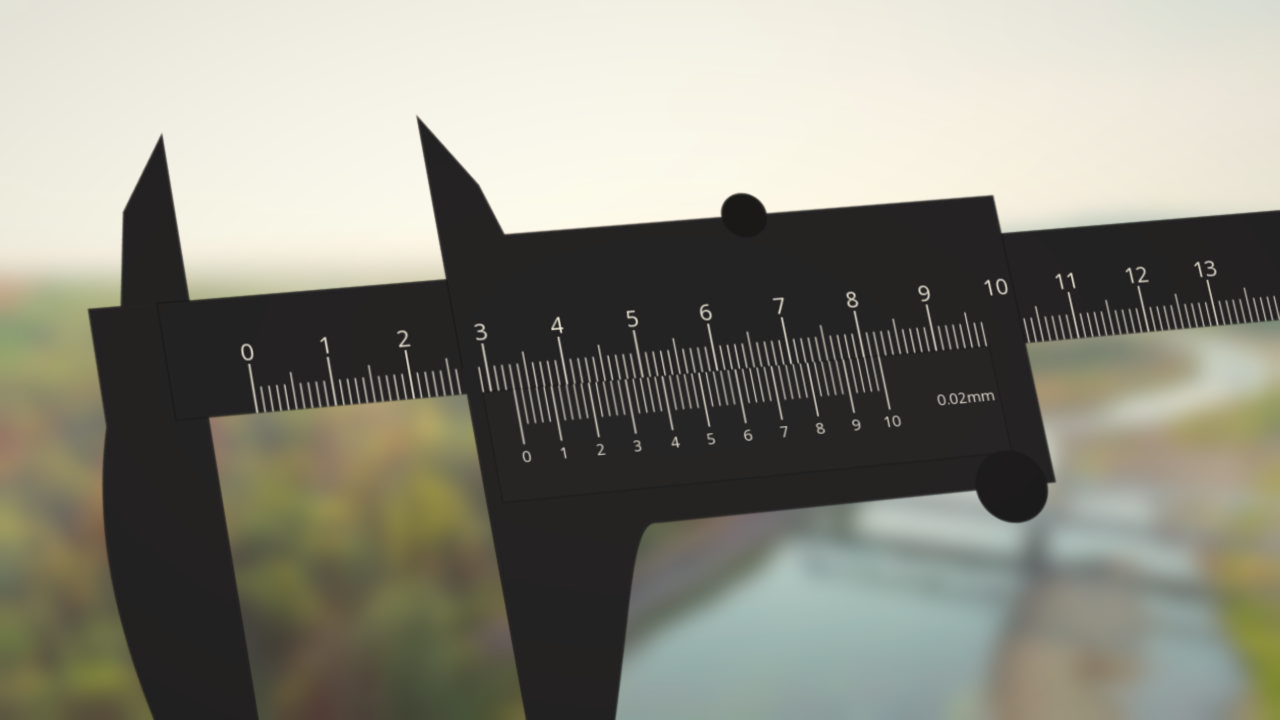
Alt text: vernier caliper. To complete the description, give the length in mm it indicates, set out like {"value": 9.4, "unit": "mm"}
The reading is {"value": 33.0, "unit": "mm"}
